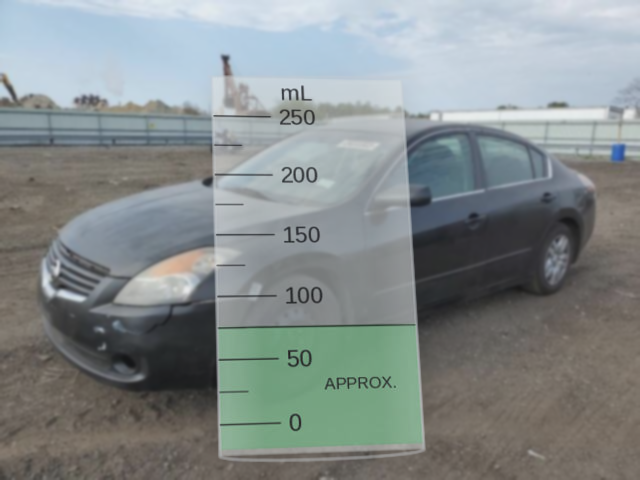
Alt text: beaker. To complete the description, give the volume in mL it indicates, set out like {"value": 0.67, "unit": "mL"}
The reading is {"value": 75, "unit": "mL"}
